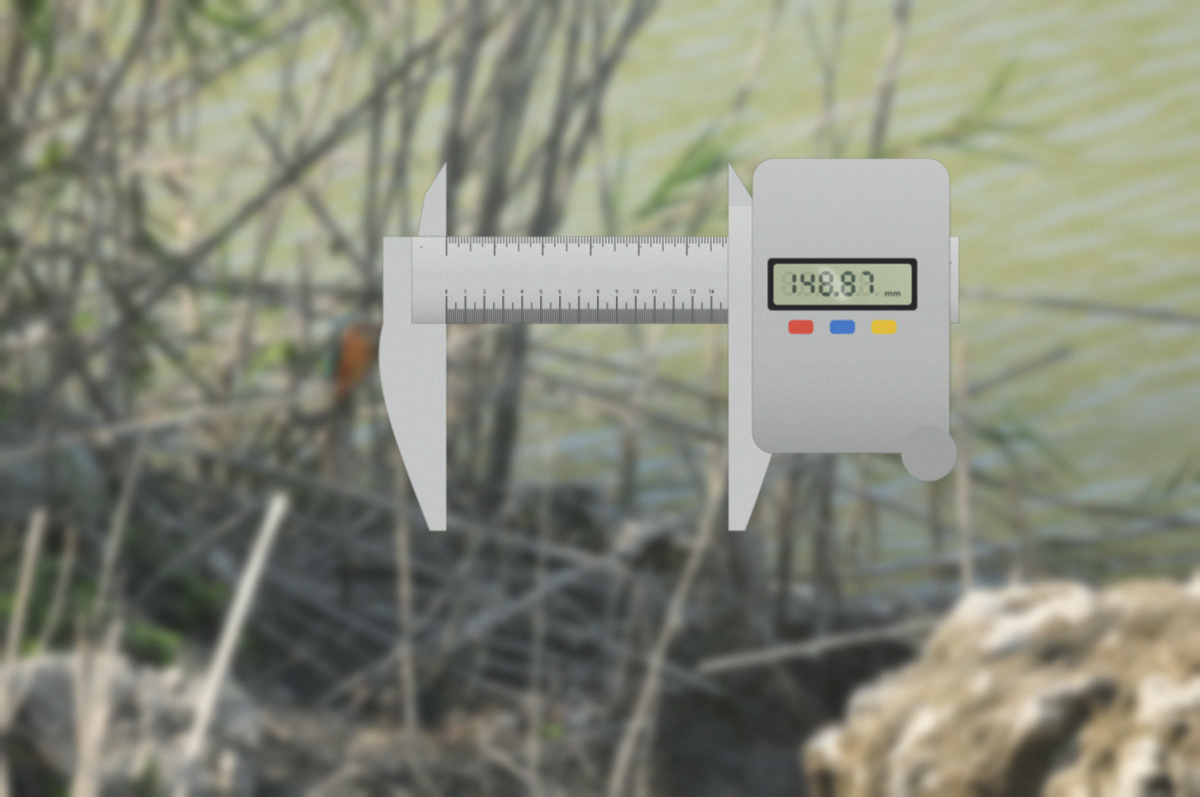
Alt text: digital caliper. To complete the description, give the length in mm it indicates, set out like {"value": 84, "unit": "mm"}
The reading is {"value": 148.87, "unit": "mm"}
